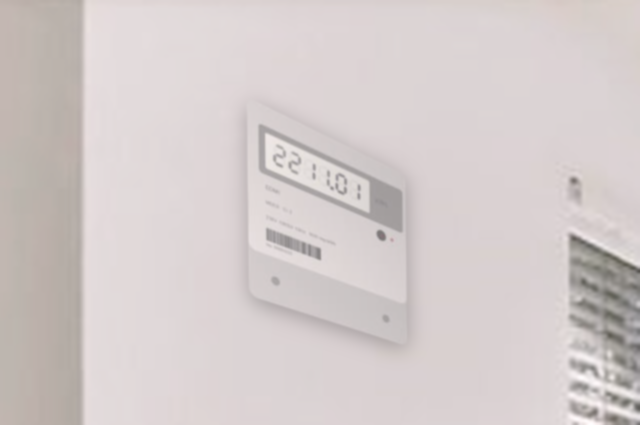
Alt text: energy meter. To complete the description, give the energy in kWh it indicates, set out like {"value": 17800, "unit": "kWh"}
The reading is {"value": 2211.01, "unit": "kWh"}
